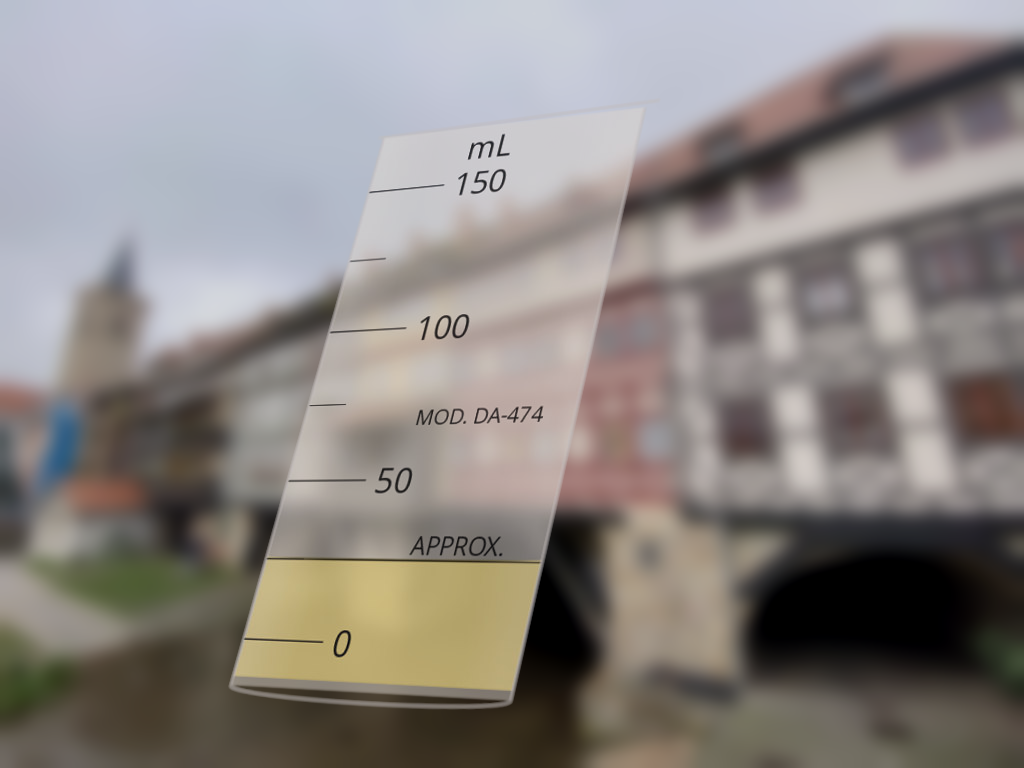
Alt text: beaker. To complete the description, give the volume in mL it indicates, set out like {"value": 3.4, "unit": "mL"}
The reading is {"value": 25, "unit": "mL"}
